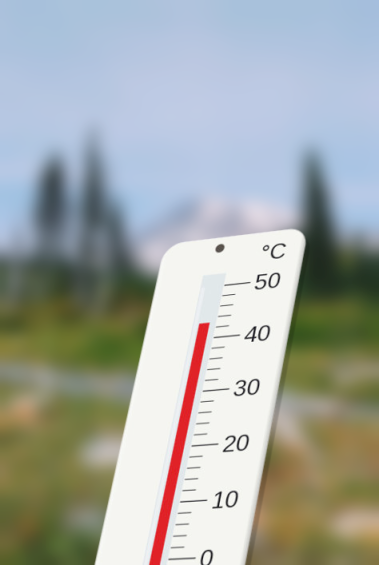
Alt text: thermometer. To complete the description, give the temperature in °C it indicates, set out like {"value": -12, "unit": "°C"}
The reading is {"value": 43, "unit": "°C"}
